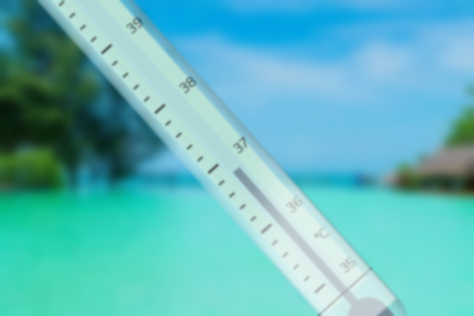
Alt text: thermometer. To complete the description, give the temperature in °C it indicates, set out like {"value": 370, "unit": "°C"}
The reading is {"value": 36.8, "unit": "°C"}
